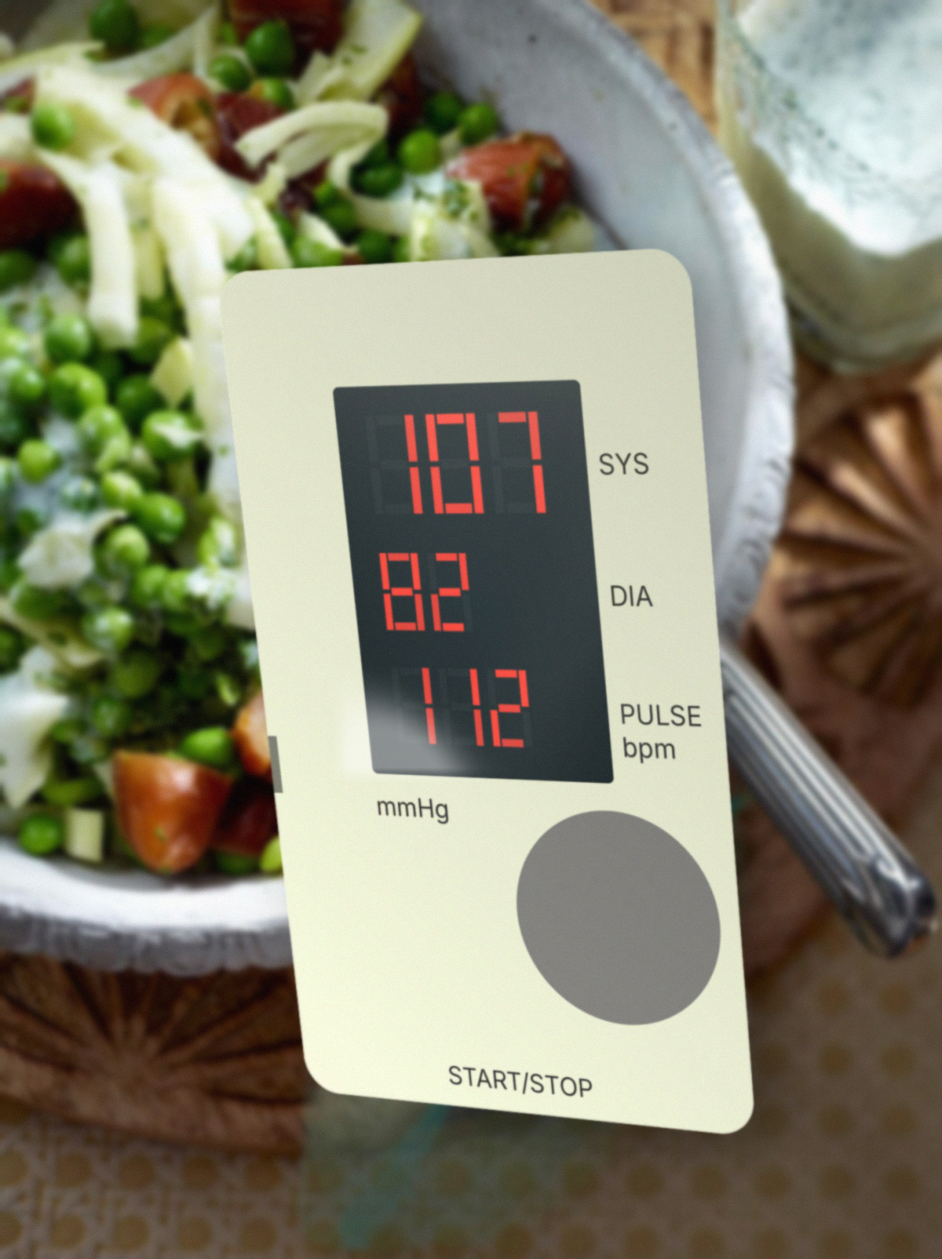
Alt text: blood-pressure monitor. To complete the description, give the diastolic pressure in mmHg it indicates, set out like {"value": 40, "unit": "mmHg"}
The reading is {"value": 82, "unit": "mmHg"}
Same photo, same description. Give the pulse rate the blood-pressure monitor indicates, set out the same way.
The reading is {"value": 112, "unit": "bpm"}
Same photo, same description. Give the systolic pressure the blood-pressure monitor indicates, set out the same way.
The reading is {"value": 107, "unit": "mmHg"}
